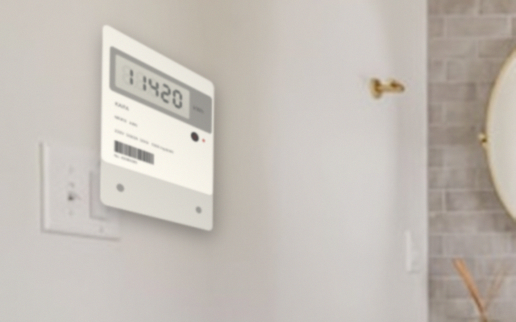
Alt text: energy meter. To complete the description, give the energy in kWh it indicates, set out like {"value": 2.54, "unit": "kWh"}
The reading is {"value": 11420, "unit": "kWh"}
